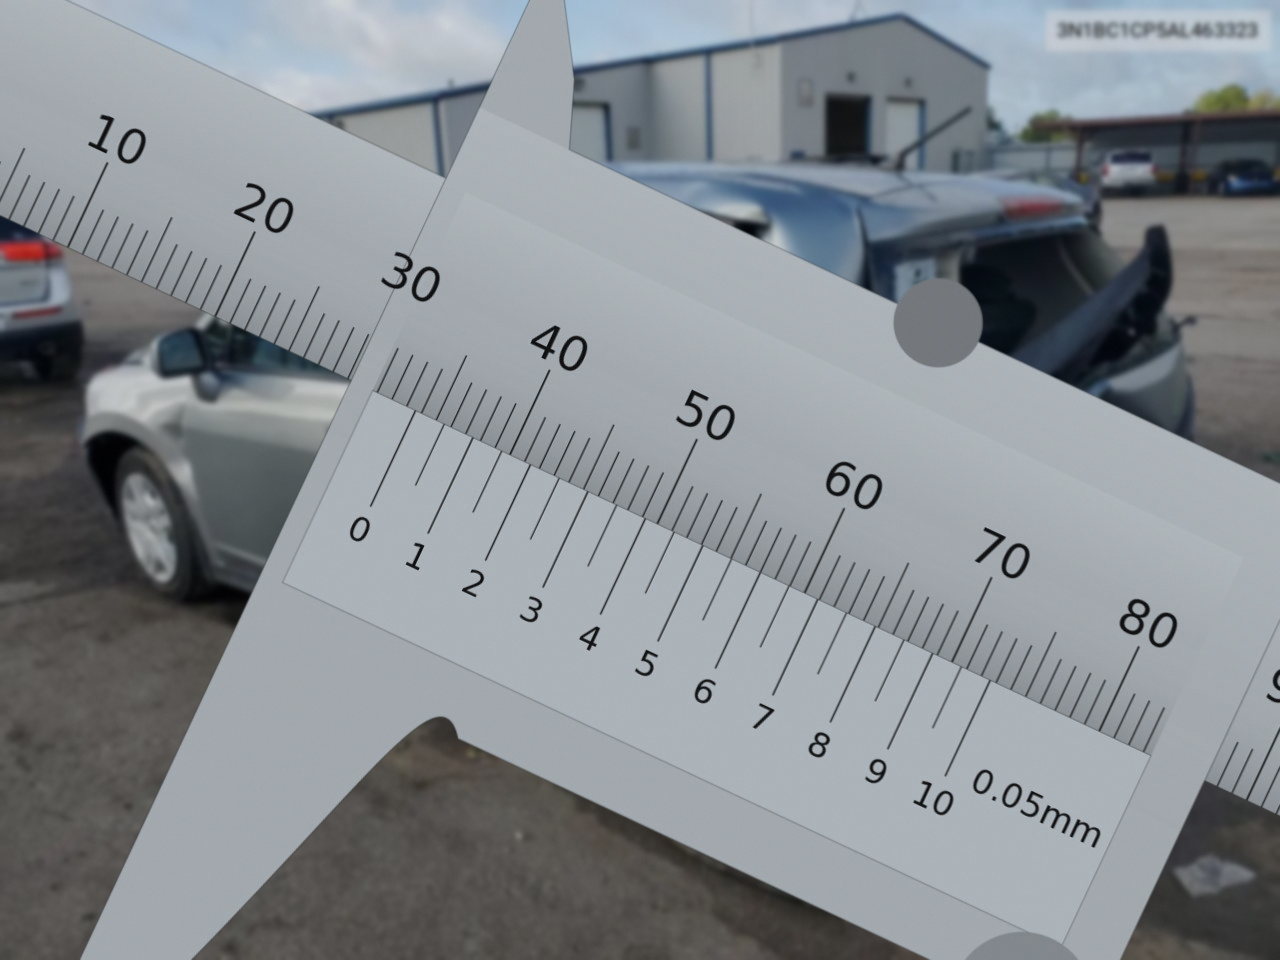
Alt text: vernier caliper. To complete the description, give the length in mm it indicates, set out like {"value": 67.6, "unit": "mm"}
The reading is {"value": 33.6, "unit": "mm"}
